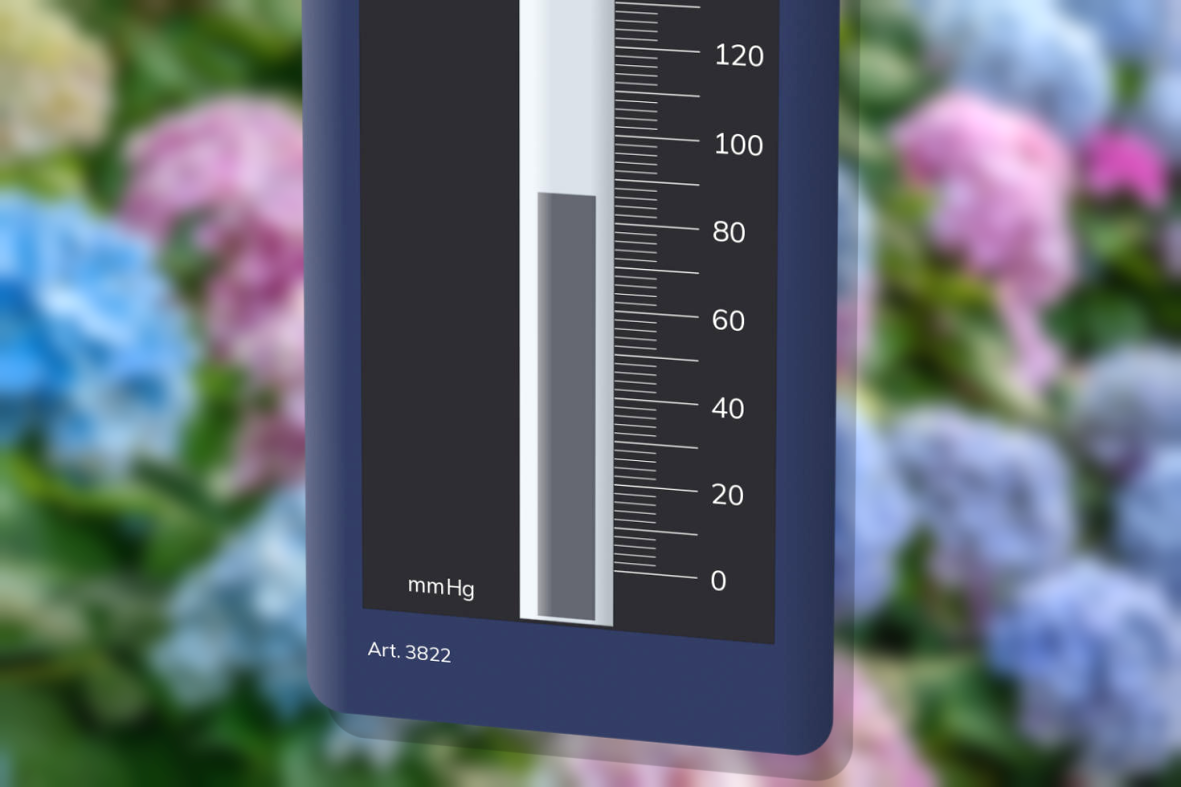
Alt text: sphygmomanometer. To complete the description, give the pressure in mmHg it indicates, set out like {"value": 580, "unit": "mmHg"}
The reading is {"value": 86, "unit": "mmHg"}
